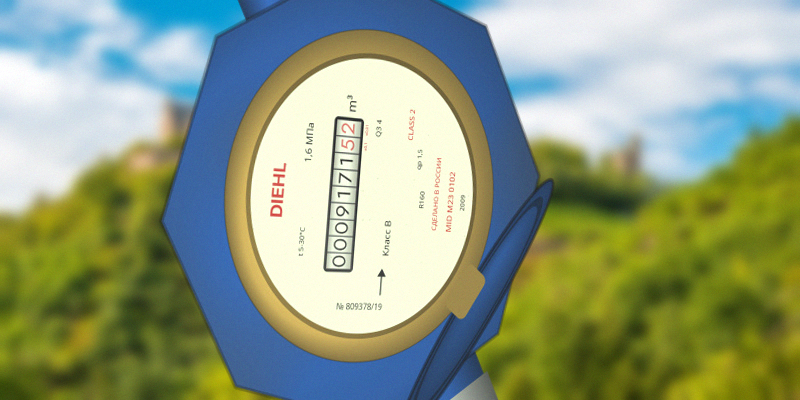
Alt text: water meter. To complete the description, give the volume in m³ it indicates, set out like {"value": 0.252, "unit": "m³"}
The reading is {"value": 9171.52, "unit": "m³"}
